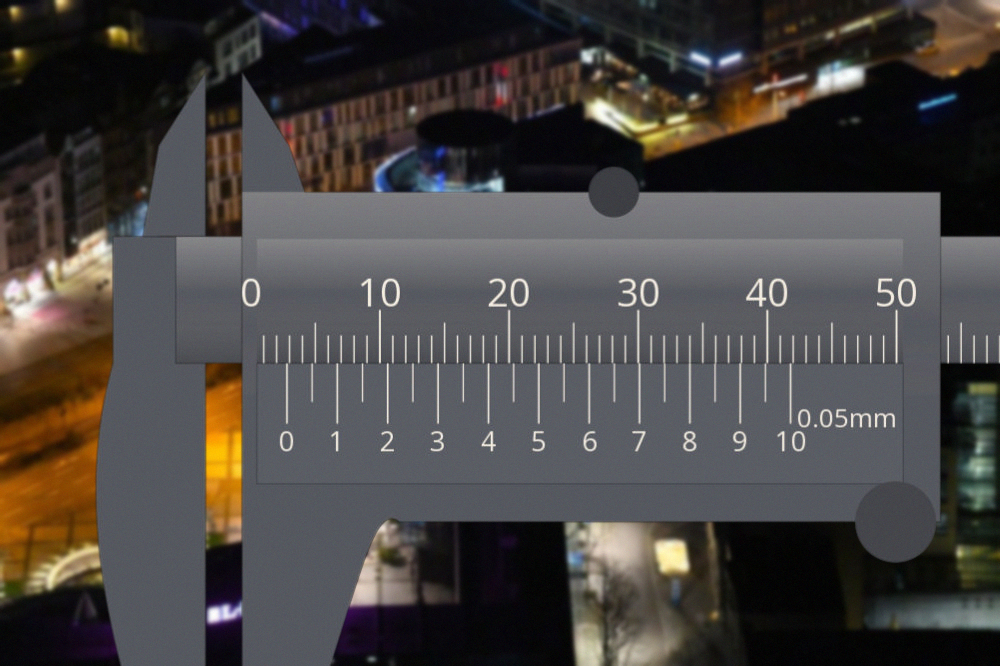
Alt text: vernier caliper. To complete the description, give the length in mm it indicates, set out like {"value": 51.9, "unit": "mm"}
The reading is {"value": 2.8, "unit": "mm"}
